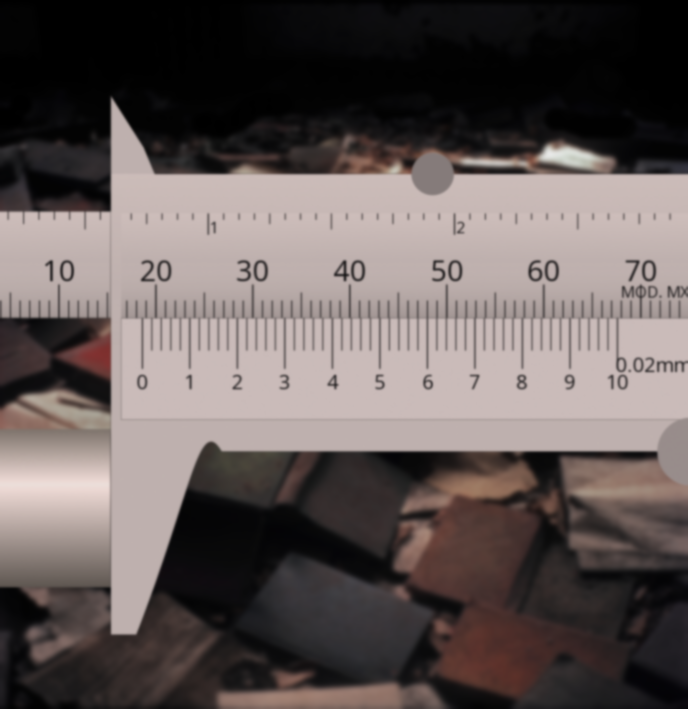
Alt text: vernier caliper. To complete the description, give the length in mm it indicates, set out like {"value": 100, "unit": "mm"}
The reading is {"value": 18.6, "unit": "mm"}
